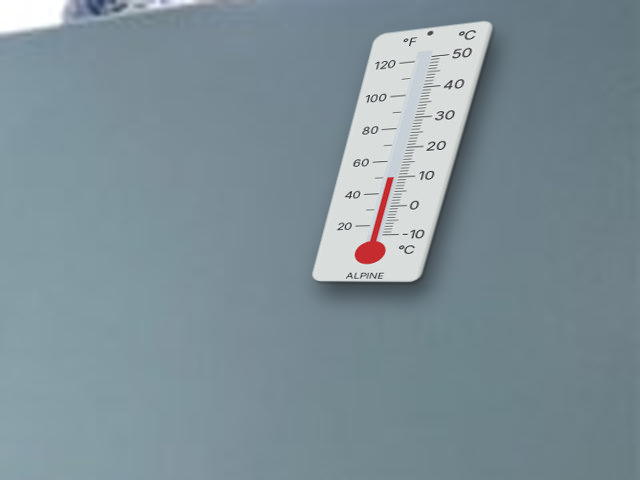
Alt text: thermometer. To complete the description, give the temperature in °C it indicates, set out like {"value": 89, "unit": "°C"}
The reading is {"value": 10, "unit": "°C"}
